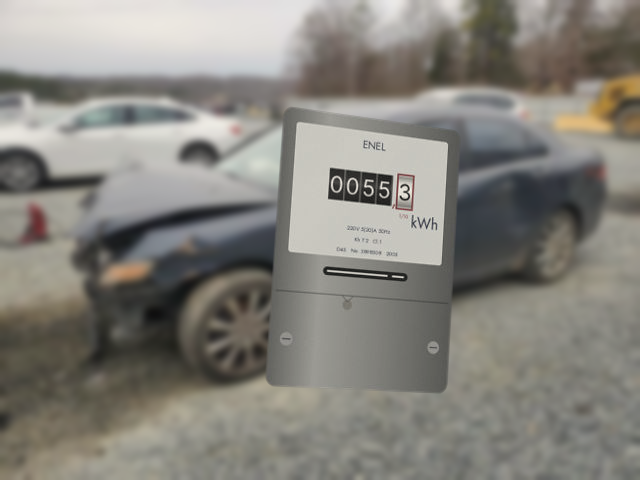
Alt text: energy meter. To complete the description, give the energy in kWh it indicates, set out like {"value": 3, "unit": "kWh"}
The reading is {"value": 55.3, "unit": "kWh"}
